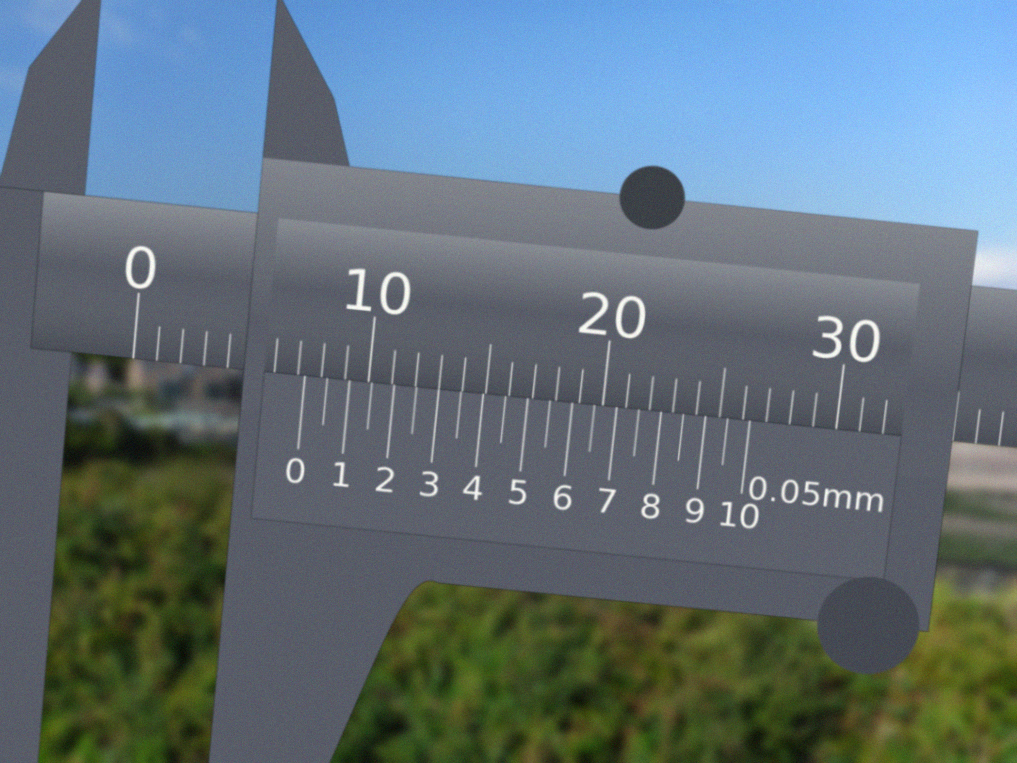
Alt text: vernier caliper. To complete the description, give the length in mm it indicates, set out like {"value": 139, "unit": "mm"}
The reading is {"value": 7.3, "unit": "mm"}
